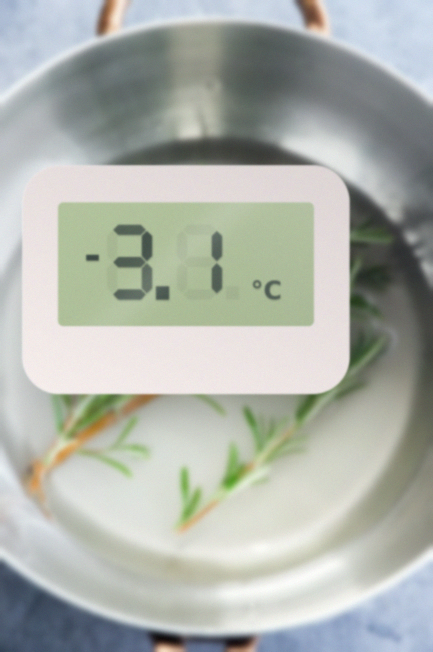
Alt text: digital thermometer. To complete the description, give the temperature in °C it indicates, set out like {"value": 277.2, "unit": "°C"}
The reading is {"value": -3.1, "unit": "°C"}
